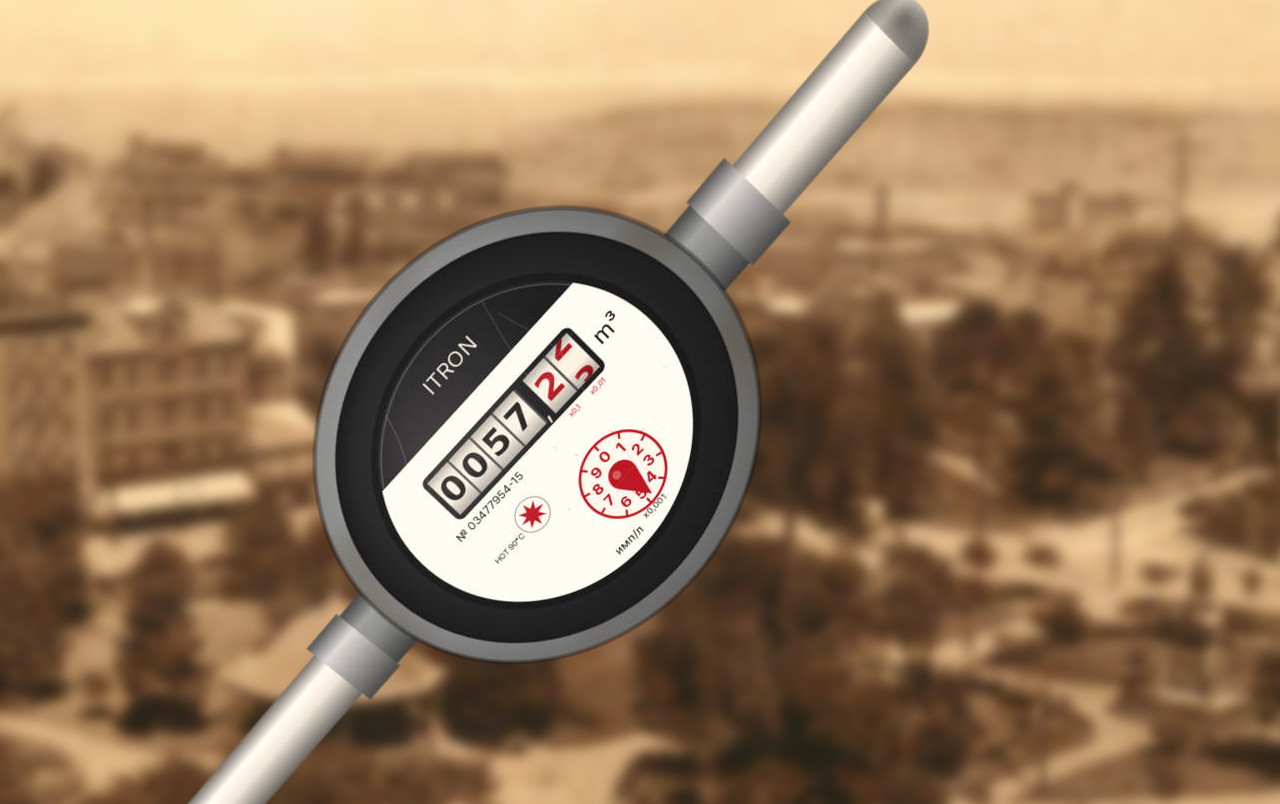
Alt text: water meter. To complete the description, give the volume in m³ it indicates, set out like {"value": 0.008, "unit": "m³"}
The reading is {"value": 57.224, "unit": "m³"}
